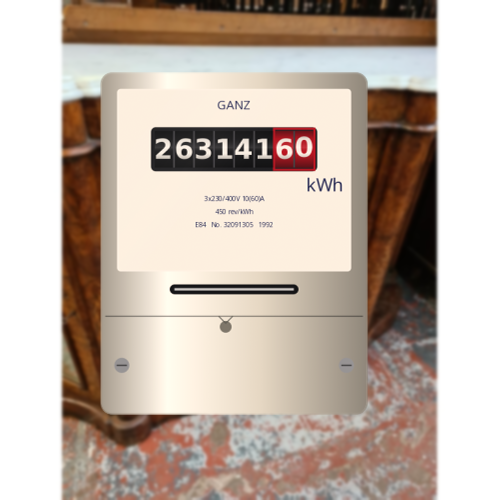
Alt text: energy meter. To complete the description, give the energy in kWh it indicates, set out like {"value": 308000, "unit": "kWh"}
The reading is {"value": 263141.60, "unit": "kWh"}
